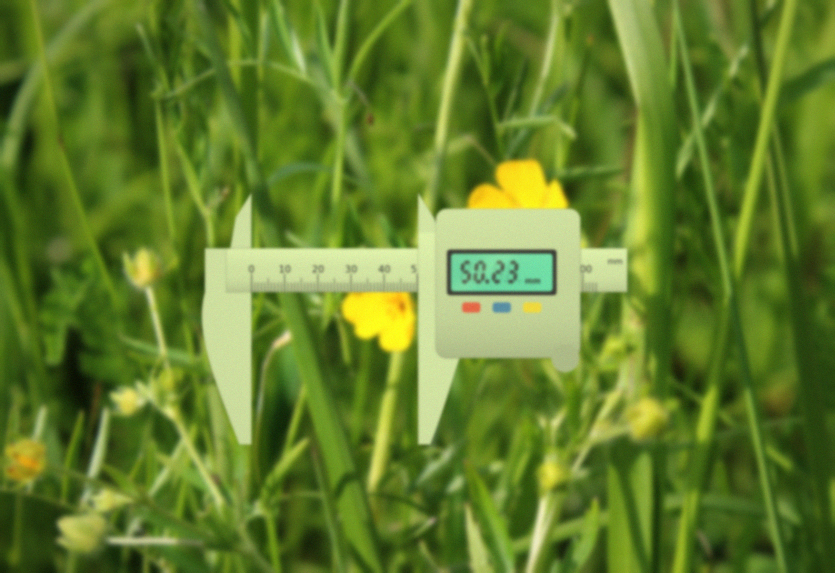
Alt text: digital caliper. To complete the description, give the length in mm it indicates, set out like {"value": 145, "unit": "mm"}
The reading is {"value": 50.23, "unit": "mm"}
